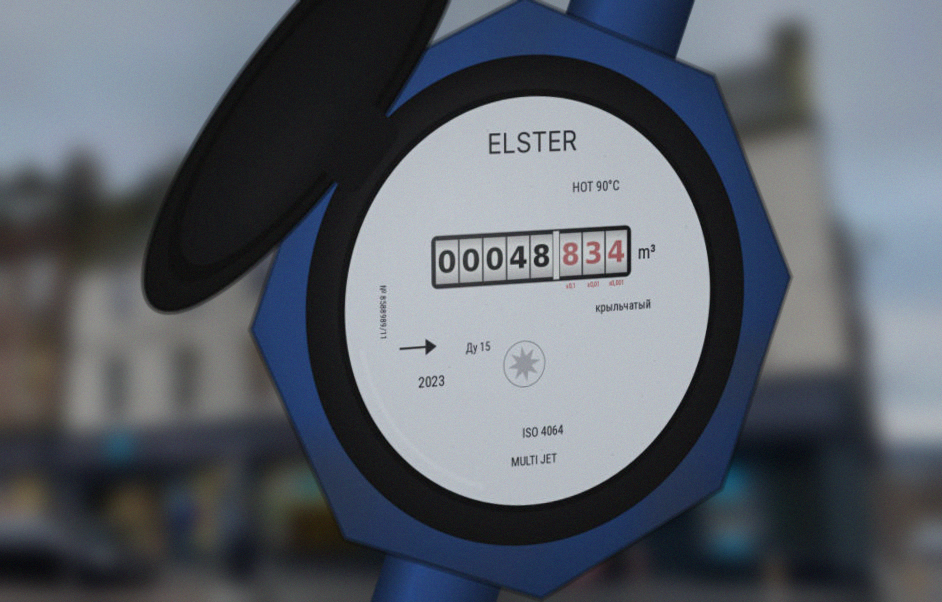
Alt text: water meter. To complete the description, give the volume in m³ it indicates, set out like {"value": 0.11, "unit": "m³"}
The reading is {"value": 48.834, "unit": "m³"}
